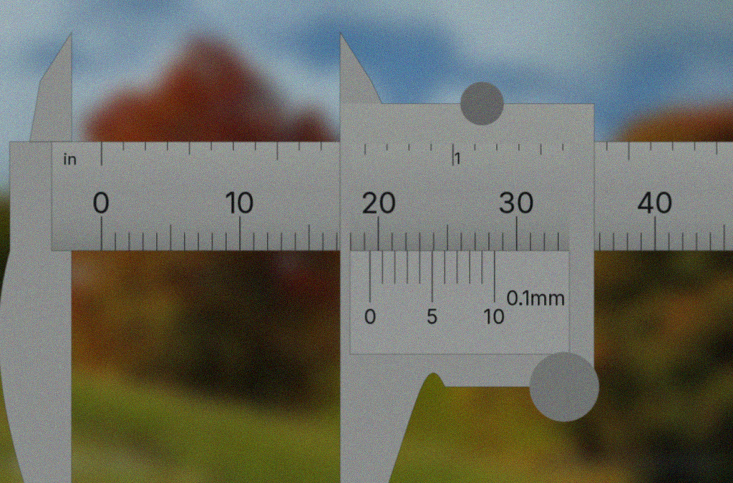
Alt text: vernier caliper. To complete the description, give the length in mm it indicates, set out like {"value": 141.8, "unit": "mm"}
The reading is {"value": 19.4, "unit": "mm"}
